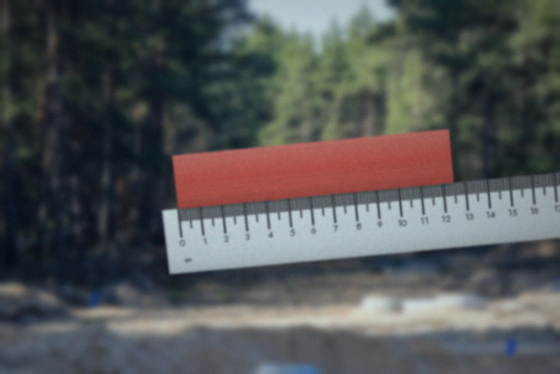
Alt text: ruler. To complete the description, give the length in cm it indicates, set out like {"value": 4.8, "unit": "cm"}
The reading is {"value": 12.5, "unit": "cm"}
